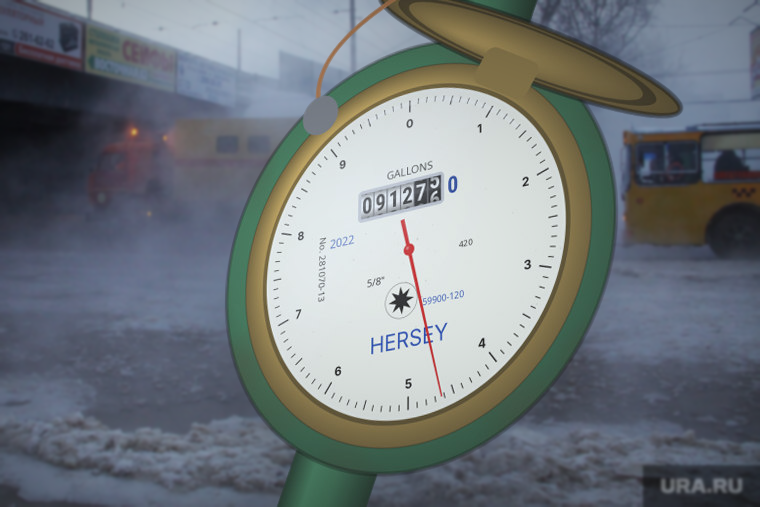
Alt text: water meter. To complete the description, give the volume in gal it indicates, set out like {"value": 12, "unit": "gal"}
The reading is {"value": 912754.6, "unit": "gal"}
